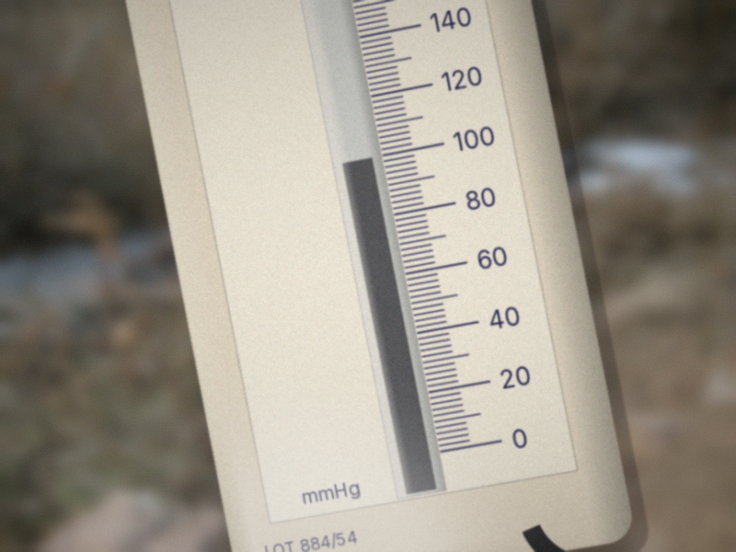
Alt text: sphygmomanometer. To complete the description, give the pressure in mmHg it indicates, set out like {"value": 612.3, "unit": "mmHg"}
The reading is {"value": 100, "unit": "mmHg"}
